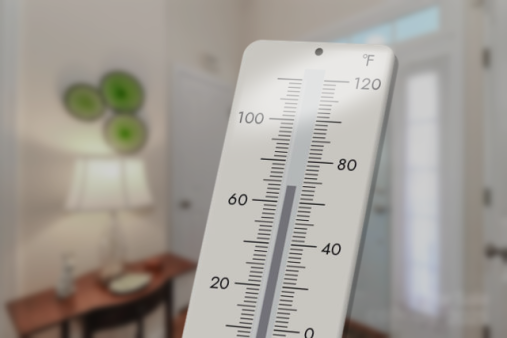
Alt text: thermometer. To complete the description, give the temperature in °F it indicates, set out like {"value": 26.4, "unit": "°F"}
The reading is {"value": 68, "unit": "°F"}
